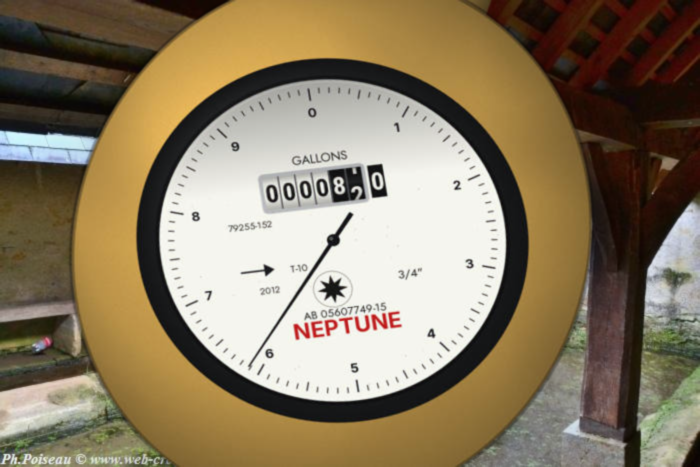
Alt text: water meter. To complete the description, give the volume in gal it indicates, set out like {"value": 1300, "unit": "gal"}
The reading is {"value": 816.1, "unit": "gal"}
